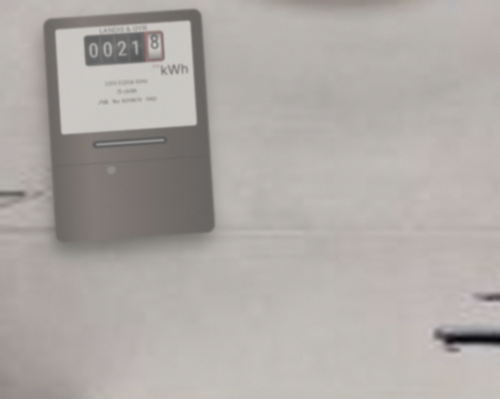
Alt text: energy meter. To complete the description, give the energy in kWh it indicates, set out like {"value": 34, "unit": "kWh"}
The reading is {"value": 21.8, "unit": "kWh"}
